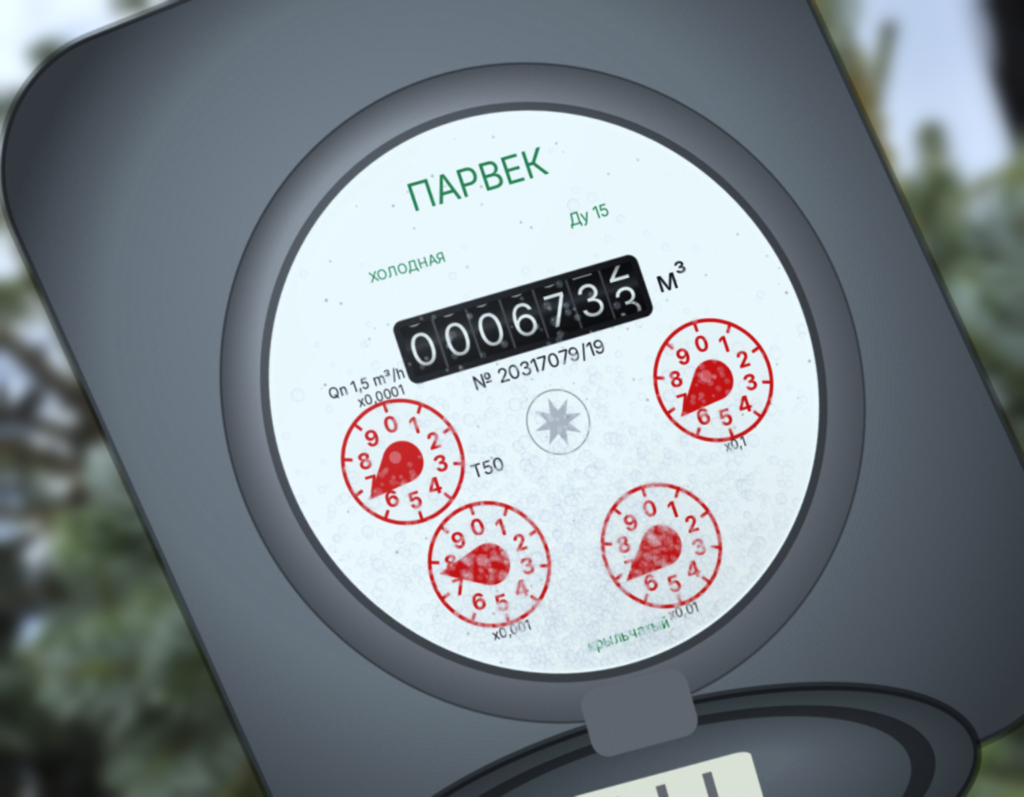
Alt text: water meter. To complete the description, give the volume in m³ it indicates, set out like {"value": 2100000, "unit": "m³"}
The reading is {"value": 6732.6676, "unit": "m³"}
